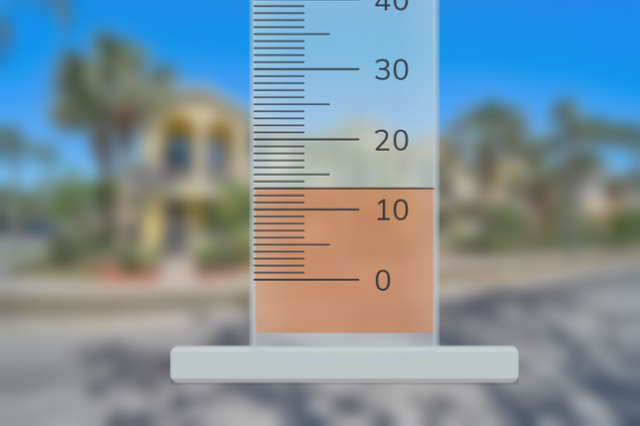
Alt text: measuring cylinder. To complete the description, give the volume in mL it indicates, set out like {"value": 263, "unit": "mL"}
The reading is {"value": 13, "unit": "mL"}
